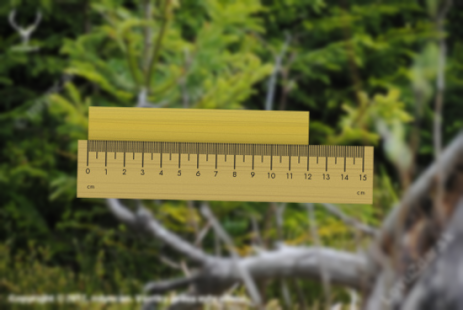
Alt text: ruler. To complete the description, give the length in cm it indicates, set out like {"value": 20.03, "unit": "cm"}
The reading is {"value": 12, "unit": "cm"}
